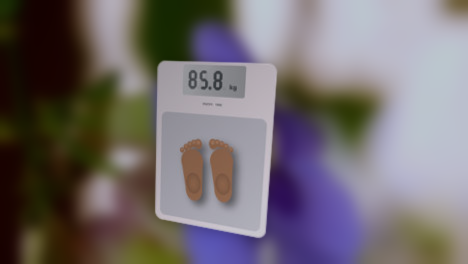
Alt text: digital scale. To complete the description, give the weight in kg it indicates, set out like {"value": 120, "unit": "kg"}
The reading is {"value": 85.8, "unit": "kg"}
